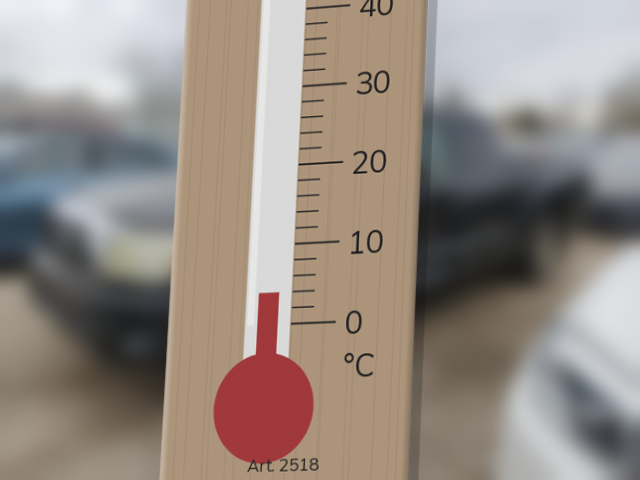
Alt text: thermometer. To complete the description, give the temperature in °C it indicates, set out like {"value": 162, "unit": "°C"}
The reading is {"value": 4, "unit": "°C"}
